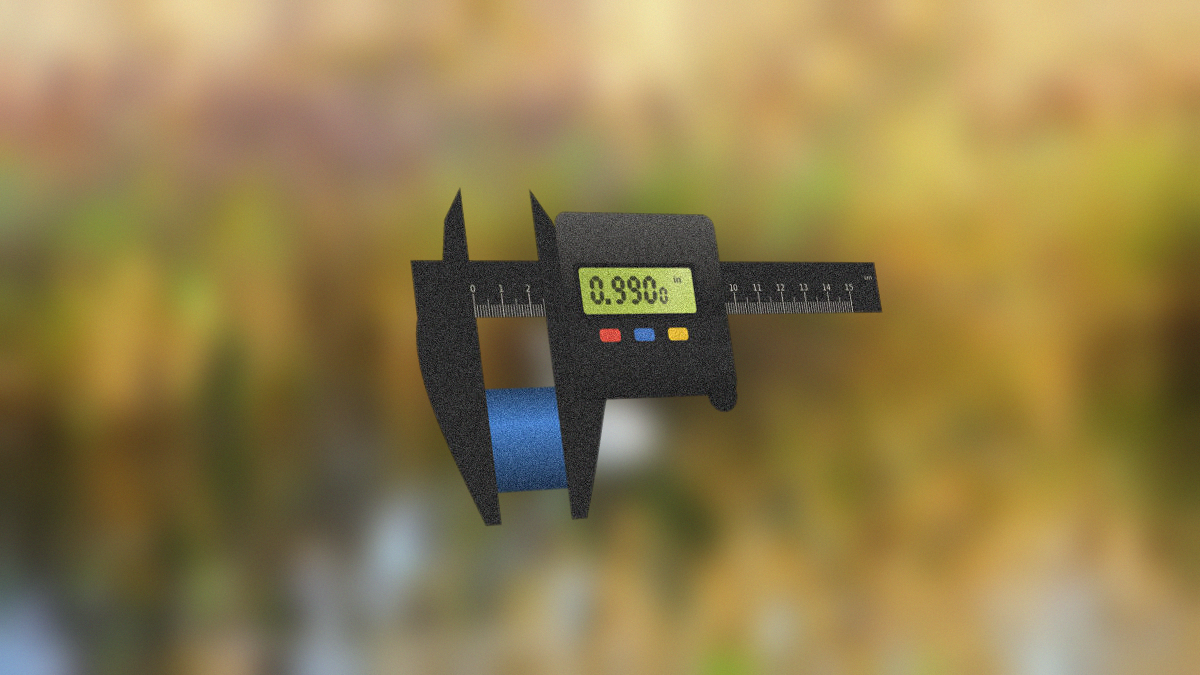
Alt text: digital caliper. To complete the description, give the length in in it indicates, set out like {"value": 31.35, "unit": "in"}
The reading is {"value": 0.9900, "unit": "in"}
